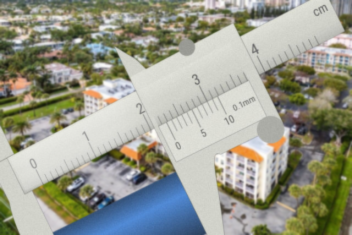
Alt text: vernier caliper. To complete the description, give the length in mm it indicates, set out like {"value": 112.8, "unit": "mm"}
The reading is {"value": 22.8, "unit": "mm"}
